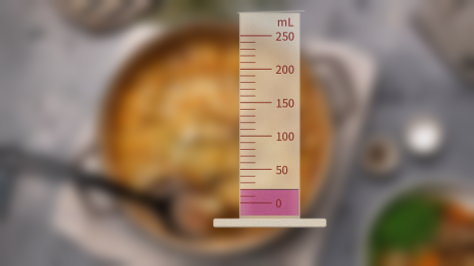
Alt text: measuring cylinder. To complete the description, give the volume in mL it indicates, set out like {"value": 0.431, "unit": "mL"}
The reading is {"value": 20, "unit": "mL"}
